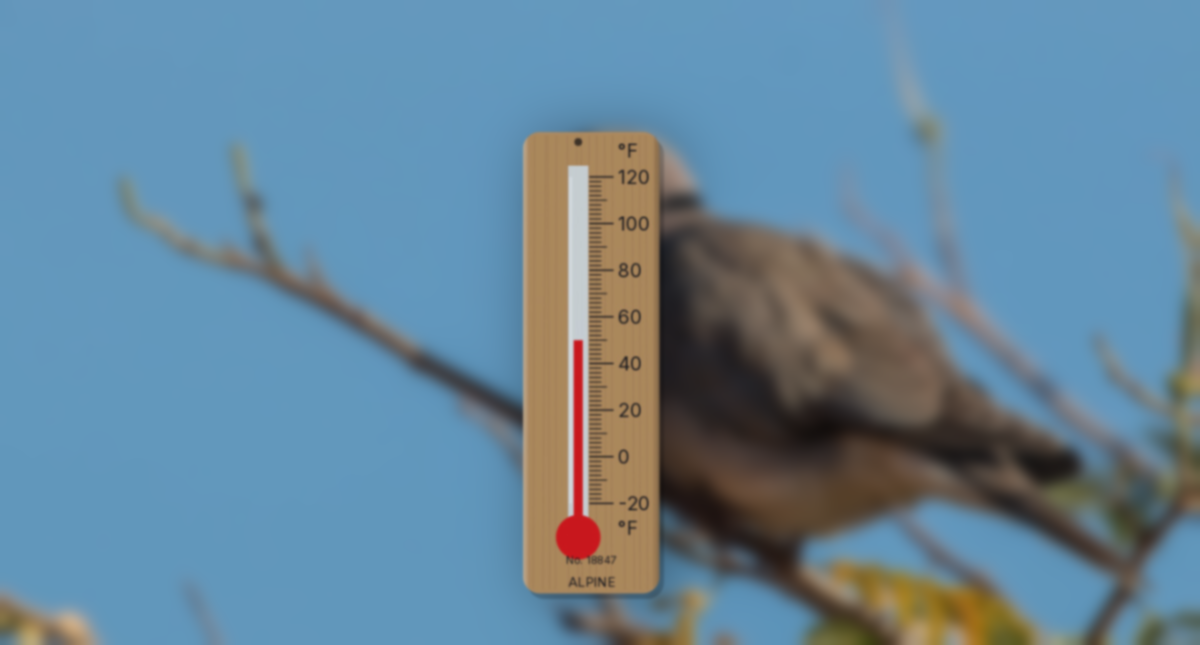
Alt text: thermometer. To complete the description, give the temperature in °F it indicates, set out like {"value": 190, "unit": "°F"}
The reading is {"value": 50, "unit": "°F"}
